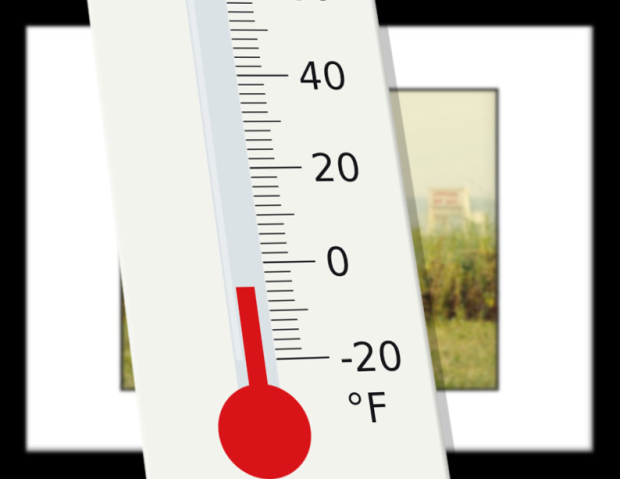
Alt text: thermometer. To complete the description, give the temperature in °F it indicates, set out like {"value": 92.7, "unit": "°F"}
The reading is {"value": -5, "unit": "°F"}
